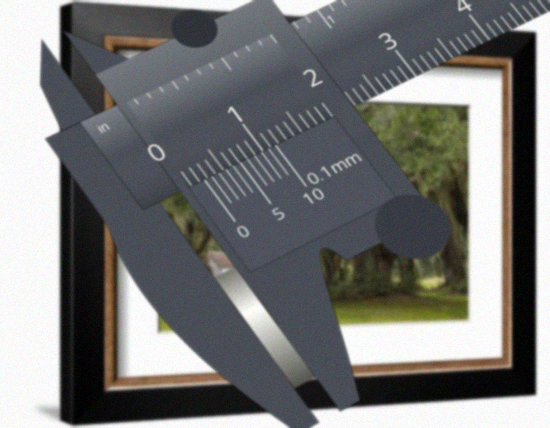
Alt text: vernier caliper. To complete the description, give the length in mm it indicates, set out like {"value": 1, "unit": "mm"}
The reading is {"value": 2.6, "unit": "mm"}
